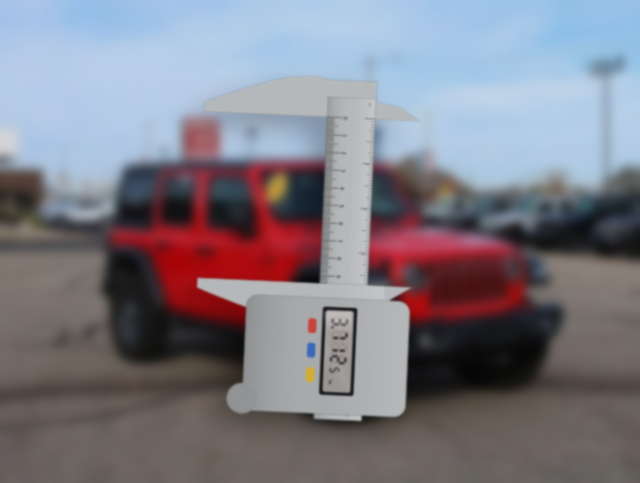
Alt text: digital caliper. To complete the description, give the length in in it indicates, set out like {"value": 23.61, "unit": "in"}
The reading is {"value": 3.7125, "unit": "in"}
